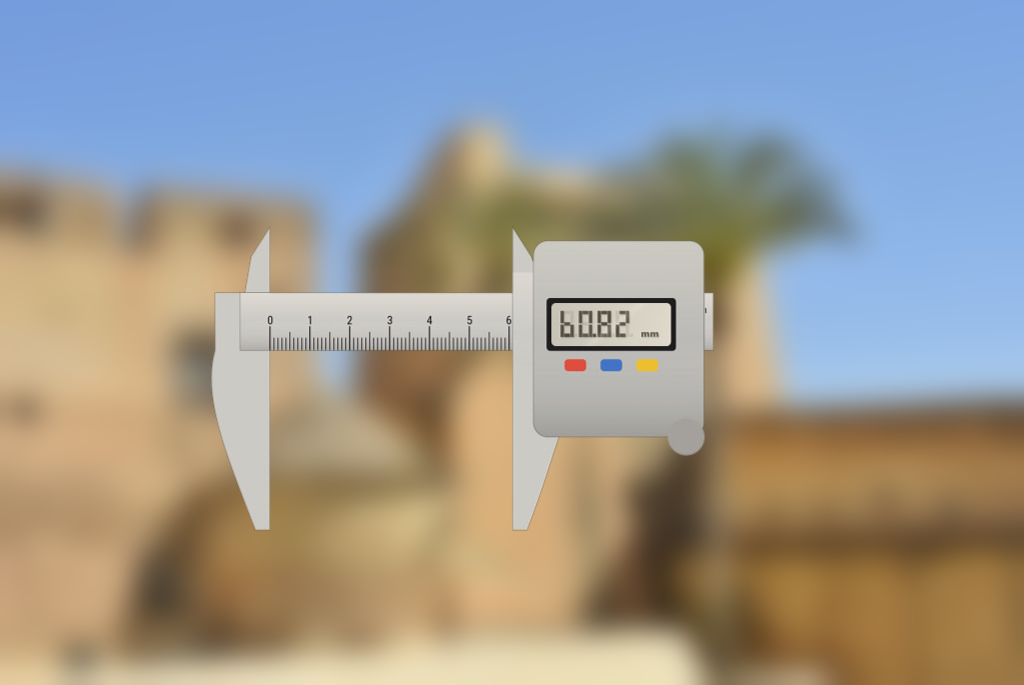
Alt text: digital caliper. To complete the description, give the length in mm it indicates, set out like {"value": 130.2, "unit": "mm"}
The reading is {"value": 60.82, "unit": "mm"}
